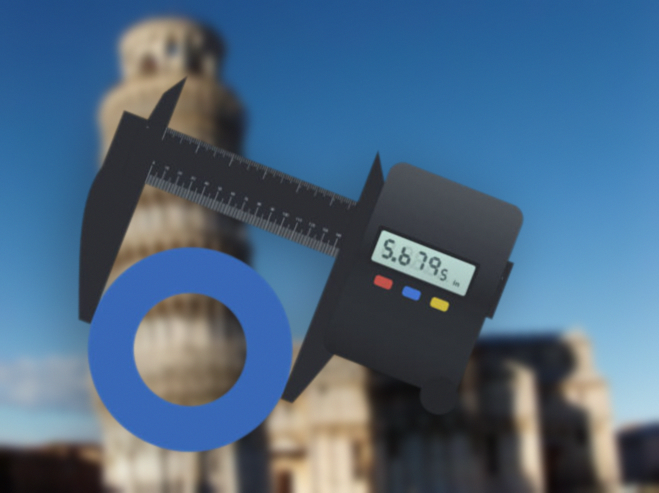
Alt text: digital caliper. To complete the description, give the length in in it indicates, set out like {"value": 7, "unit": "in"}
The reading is {"value": 5.6795, "unit": "in"}
